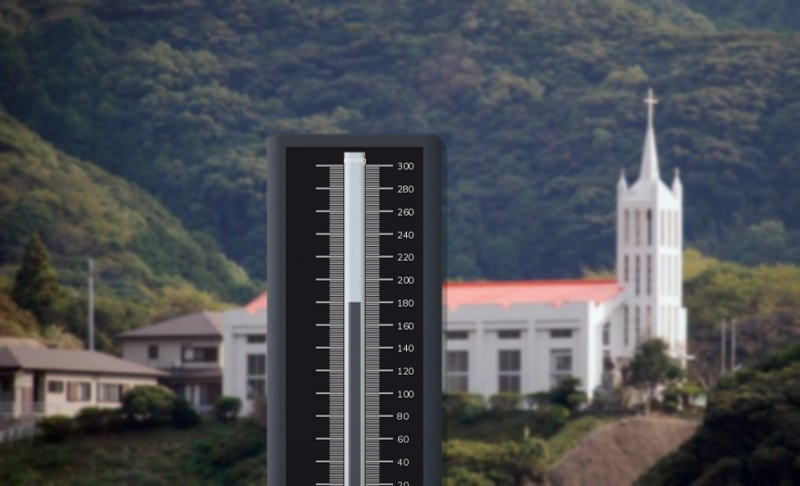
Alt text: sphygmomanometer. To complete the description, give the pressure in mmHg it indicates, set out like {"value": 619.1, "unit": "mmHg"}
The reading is {"value": 180, "unit": "mmHg"}
